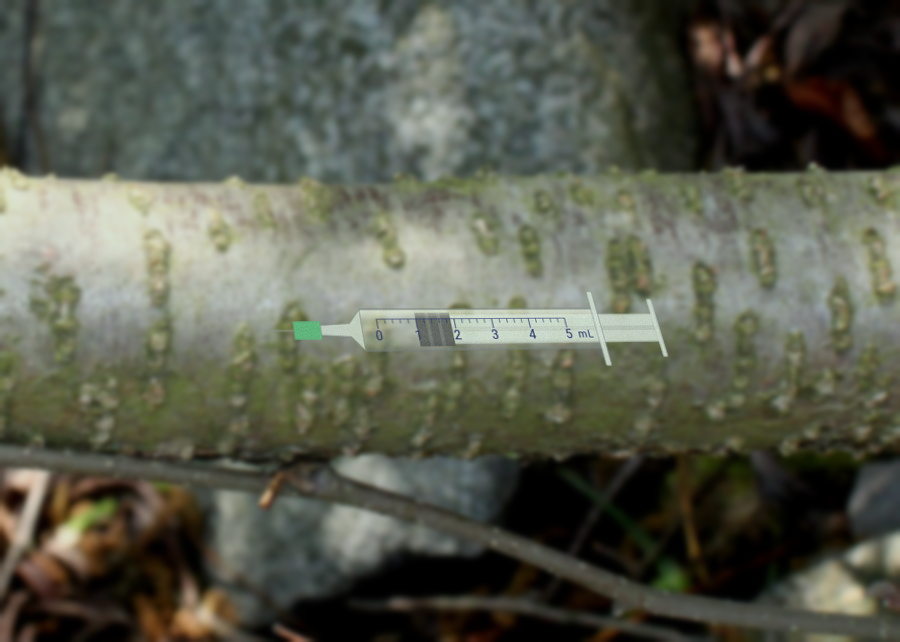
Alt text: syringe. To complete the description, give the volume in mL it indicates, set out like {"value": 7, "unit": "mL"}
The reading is {"value": 1, "unit": "mL"}
